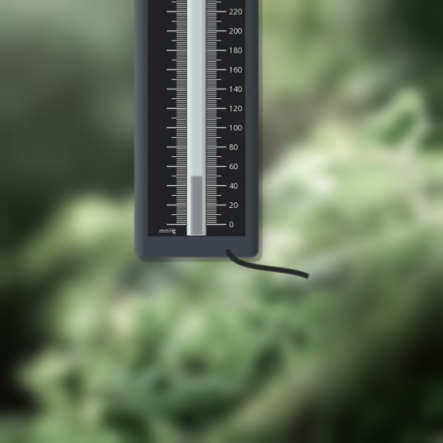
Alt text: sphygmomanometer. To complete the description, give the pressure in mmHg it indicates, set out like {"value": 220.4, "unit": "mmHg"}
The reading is {"value": 50, "unit": "mmHg"}
